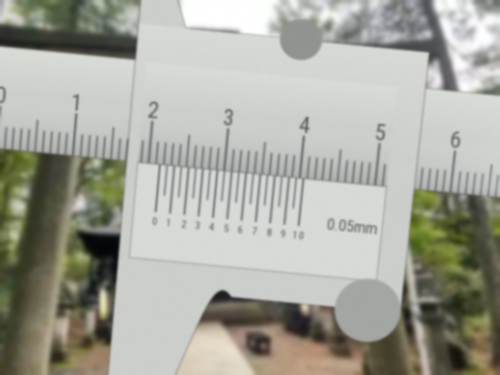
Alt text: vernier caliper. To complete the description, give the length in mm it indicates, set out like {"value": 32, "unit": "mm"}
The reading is {"value": 21.5, "unit": "mm"}
